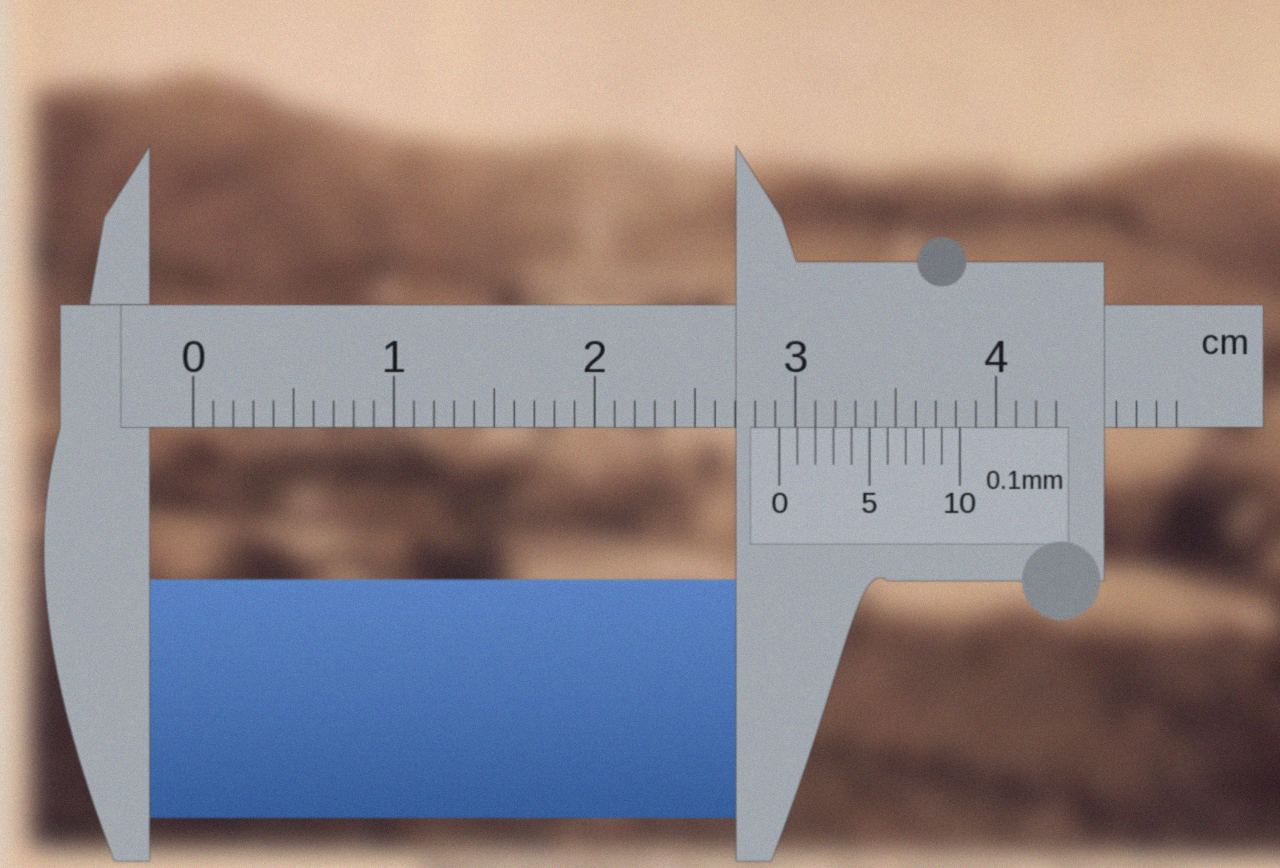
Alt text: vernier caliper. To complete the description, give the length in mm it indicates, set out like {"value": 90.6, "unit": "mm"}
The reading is {"value": 29.2, "unit": "mm"}
